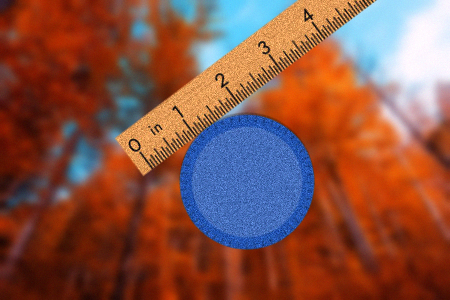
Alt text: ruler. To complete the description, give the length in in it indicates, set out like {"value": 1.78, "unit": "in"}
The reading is {"value": 2.5, "unit": "in"}
